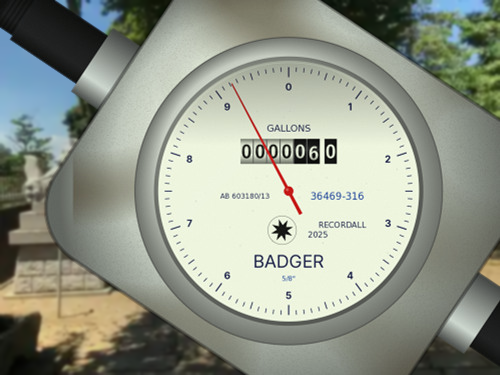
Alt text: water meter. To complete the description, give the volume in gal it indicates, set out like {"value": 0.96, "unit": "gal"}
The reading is {"value": 59.2, "unit": "gal"}
